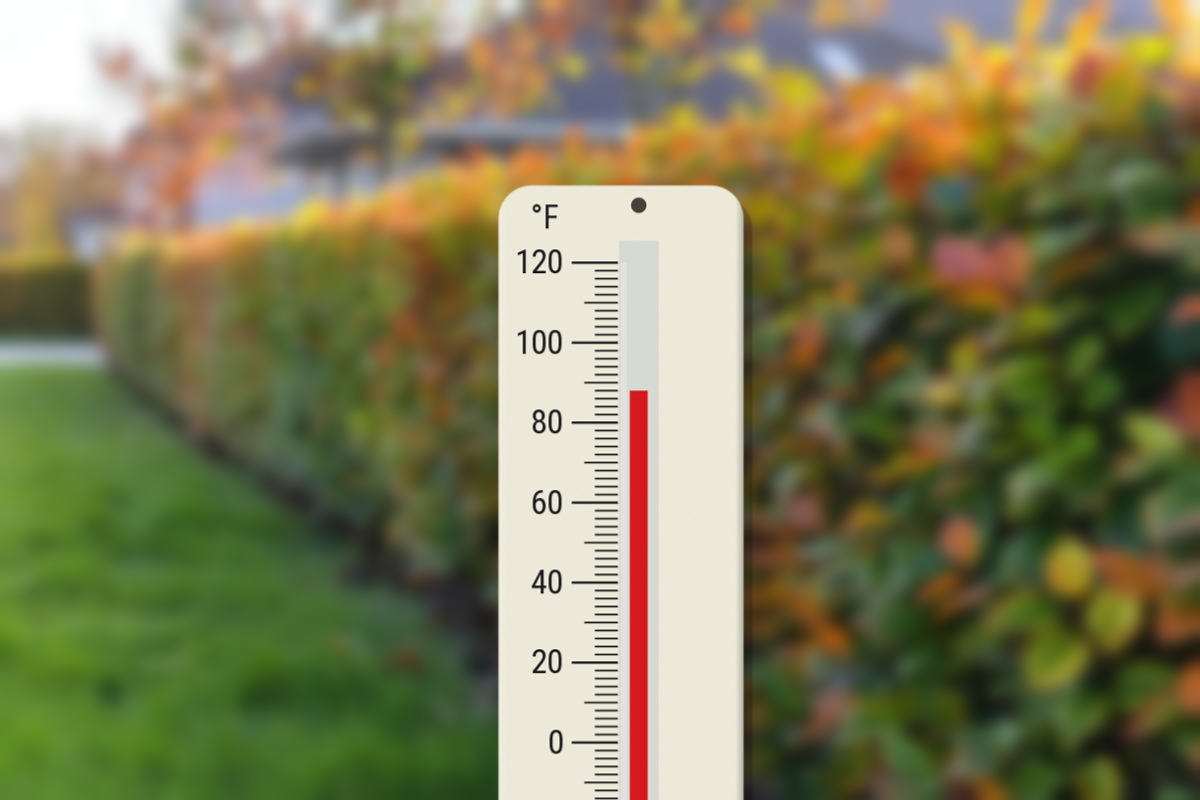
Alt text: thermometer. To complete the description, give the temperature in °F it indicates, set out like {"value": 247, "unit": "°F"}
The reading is {"value": 88, "unit": "°F"}
